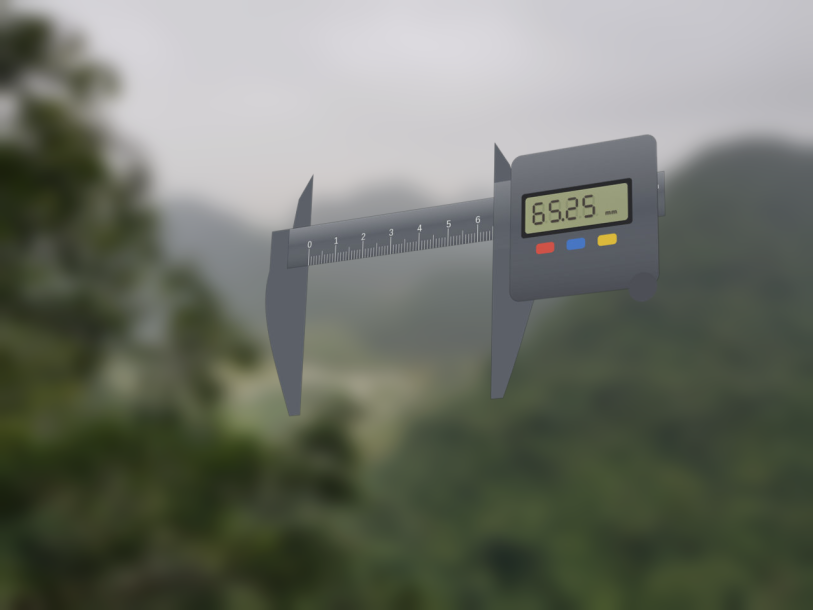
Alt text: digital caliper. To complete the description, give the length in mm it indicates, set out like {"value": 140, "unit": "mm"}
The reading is {"value": 65.25, "unit": "mm"}
